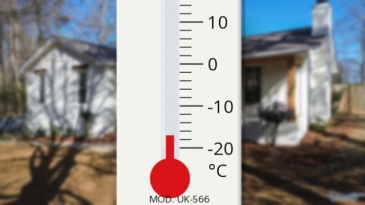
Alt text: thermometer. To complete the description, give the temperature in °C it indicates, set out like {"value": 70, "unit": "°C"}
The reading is {"value": -17, "unit": "°C"}
